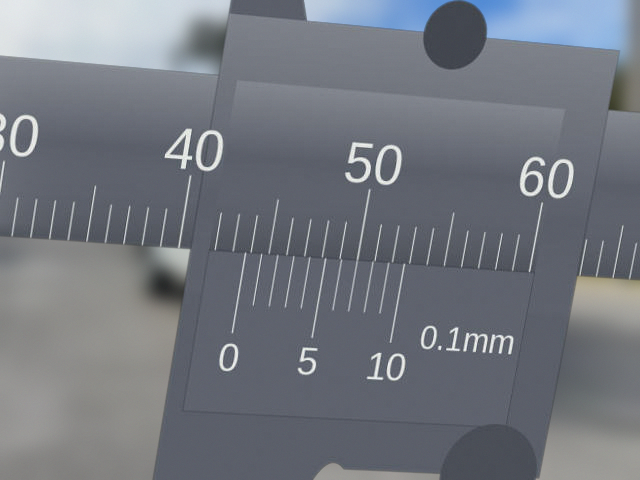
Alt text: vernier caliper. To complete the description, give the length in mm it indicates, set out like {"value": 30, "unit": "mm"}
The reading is {"value": 43.7, "unit": "mm"}
